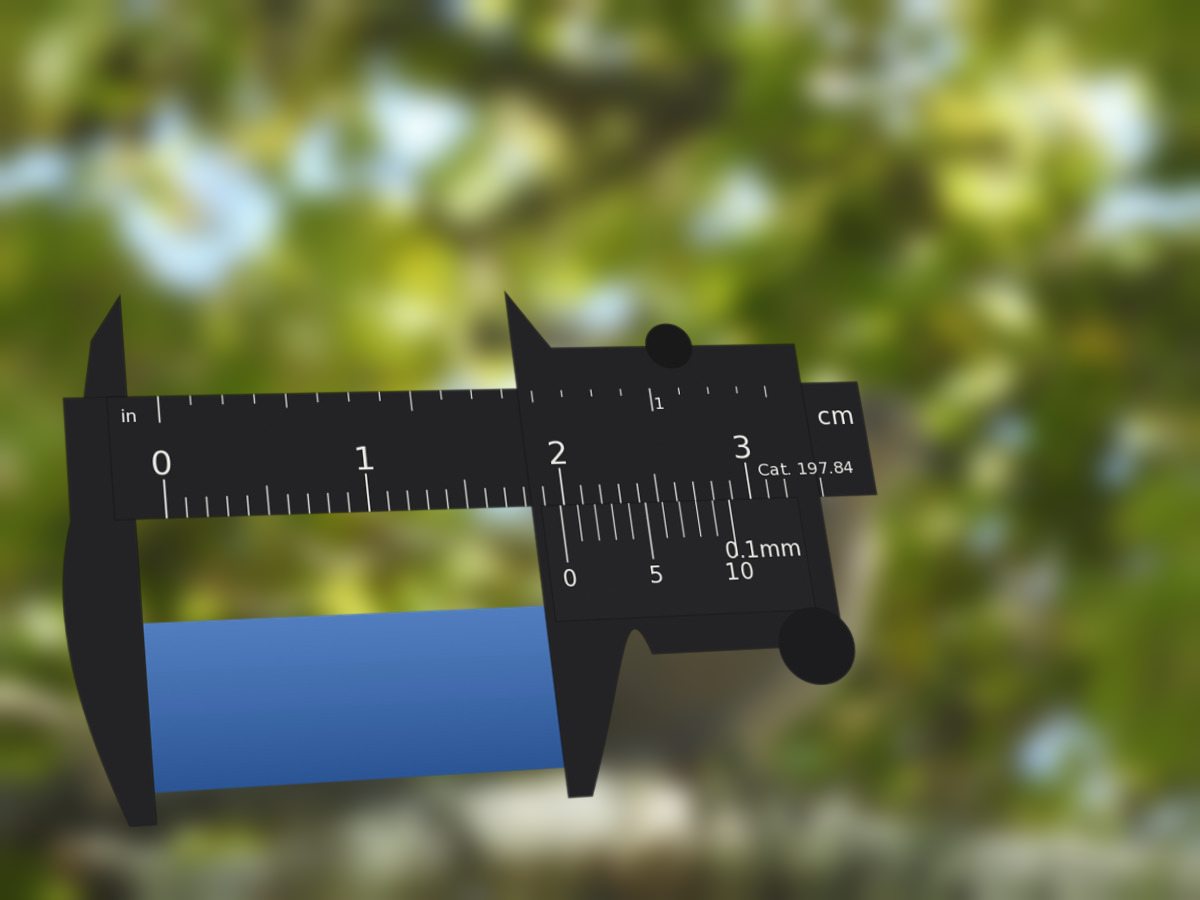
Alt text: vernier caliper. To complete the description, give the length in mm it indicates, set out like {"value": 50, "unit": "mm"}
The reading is {"value": 19.8, "unit": "mm"}
